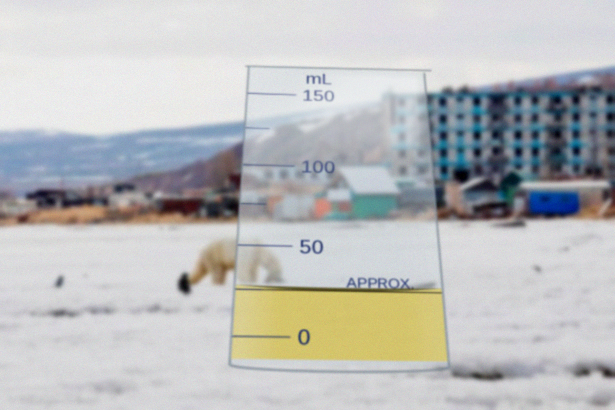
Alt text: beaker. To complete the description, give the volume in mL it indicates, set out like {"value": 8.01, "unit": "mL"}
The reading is {"value": 25, "unit": "mL"}
